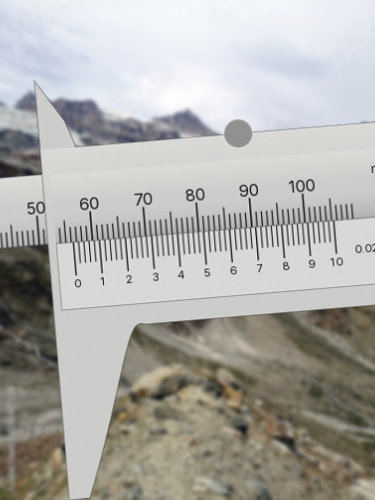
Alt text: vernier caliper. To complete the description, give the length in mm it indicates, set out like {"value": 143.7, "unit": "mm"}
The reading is {"value": 56.4, "unit": "mm"}
